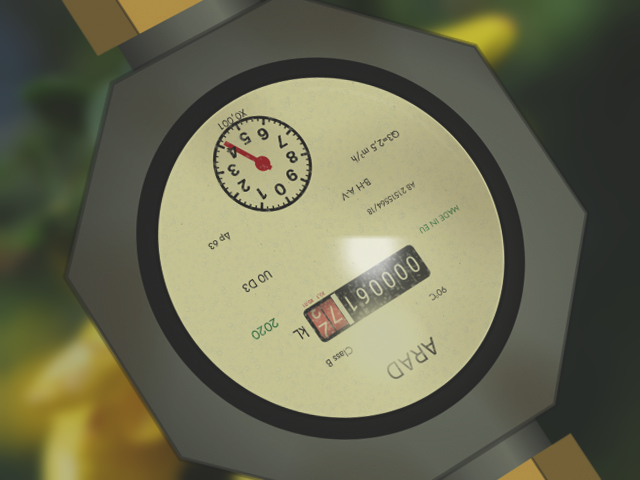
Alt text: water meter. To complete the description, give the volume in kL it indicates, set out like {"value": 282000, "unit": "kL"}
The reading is {"value": 61.724, "unit": "kL"}
